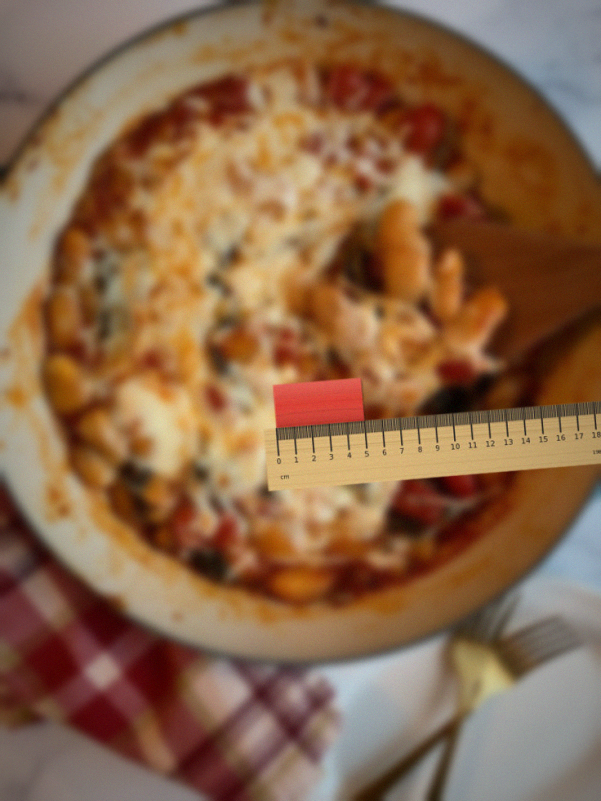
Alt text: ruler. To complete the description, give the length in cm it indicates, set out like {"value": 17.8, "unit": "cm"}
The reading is {"value": 5, "unit": "cm"}
